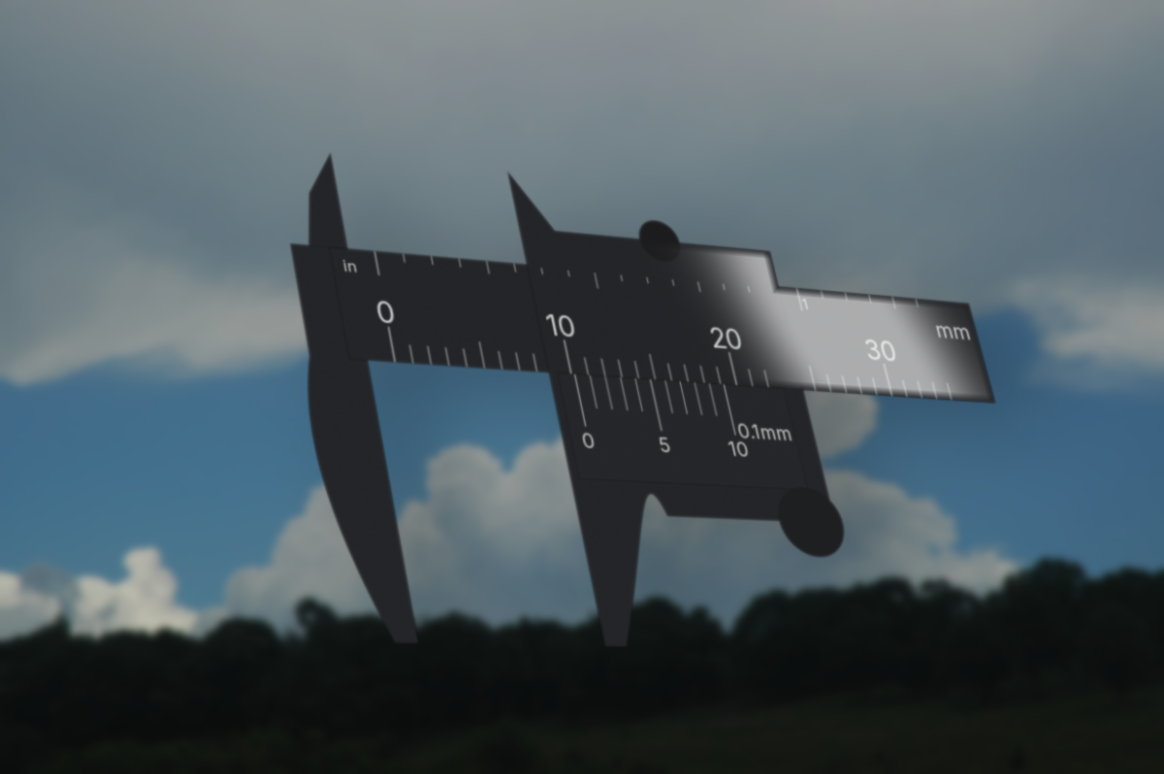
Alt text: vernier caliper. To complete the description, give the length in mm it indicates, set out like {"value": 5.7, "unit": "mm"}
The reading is {"value": 10.2, "unit": "mm"}
